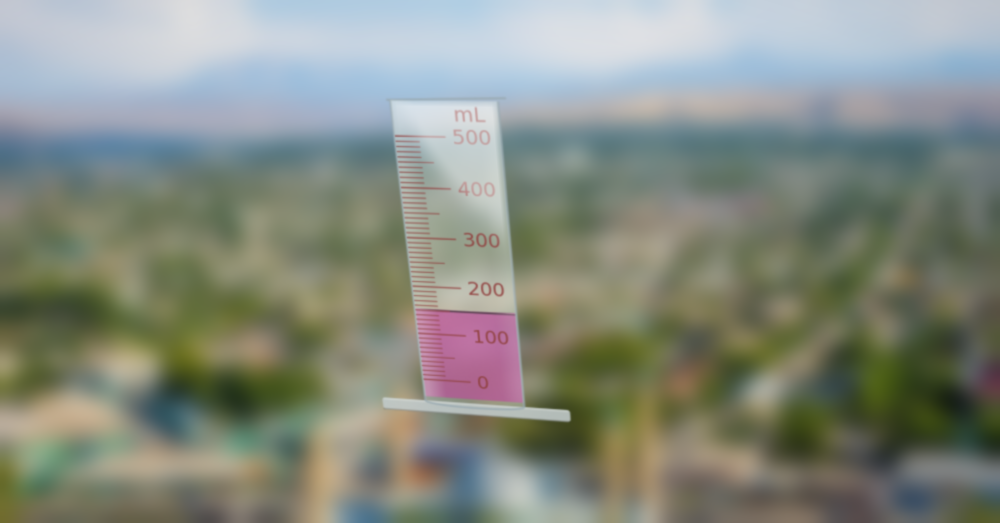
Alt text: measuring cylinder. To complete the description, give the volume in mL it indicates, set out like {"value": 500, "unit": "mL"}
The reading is {"value": 150, "unit": "mL"}
